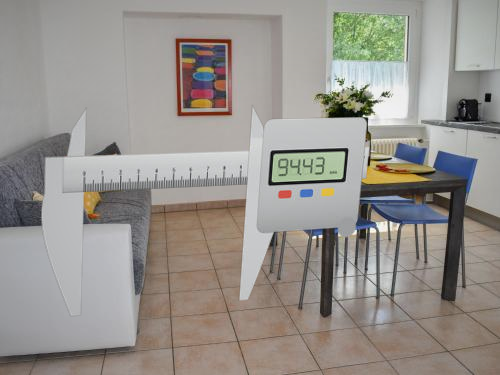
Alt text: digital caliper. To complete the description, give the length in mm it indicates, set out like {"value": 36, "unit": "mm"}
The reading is {"value": 94.43, "unit": "mm"}
